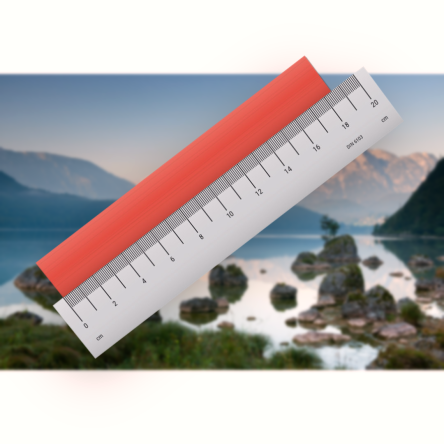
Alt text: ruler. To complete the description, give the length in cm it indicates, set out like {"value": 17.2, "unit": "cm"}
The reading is {"value": 18.5, "unit": "cm"}
